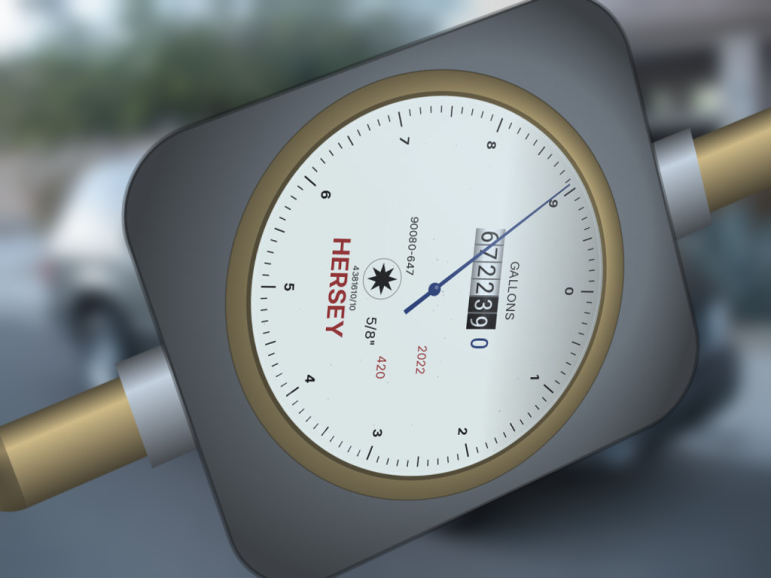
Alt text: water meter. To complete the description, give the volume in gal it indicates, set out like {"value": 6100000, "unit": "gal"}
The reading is {"value": 6722388.9, "unit": "gal"}
